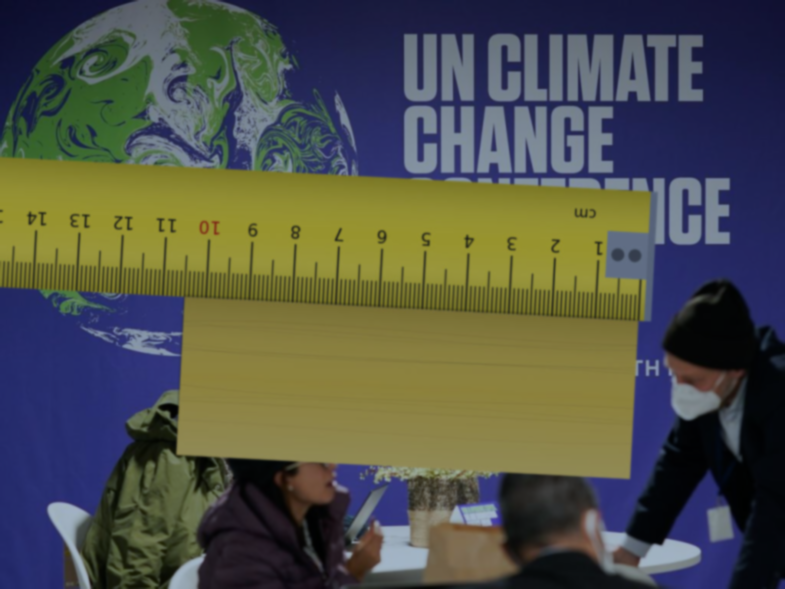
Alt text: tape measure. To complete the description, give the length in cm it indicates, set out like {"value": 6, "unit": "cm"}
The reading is {"value": 10.5, "unit": "cm"}
